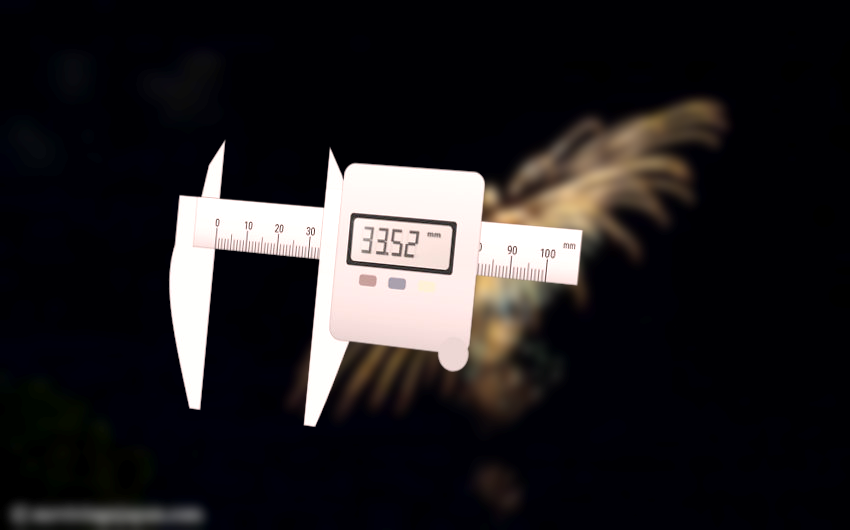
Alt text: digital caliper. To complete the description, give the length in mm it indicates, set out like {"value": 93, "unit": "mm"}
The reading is {"value": 33.52, "unit": "mm"}
